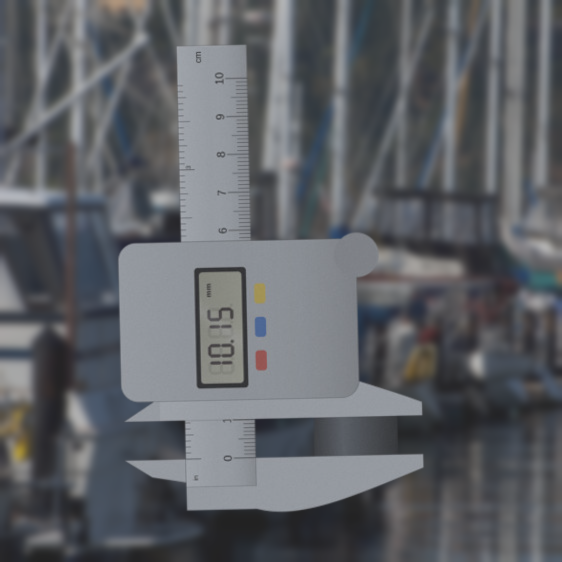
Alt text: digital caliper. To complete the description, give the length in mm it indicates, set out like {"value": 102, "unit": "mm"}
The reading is {"value": 10.15, "unit": "mm"}
